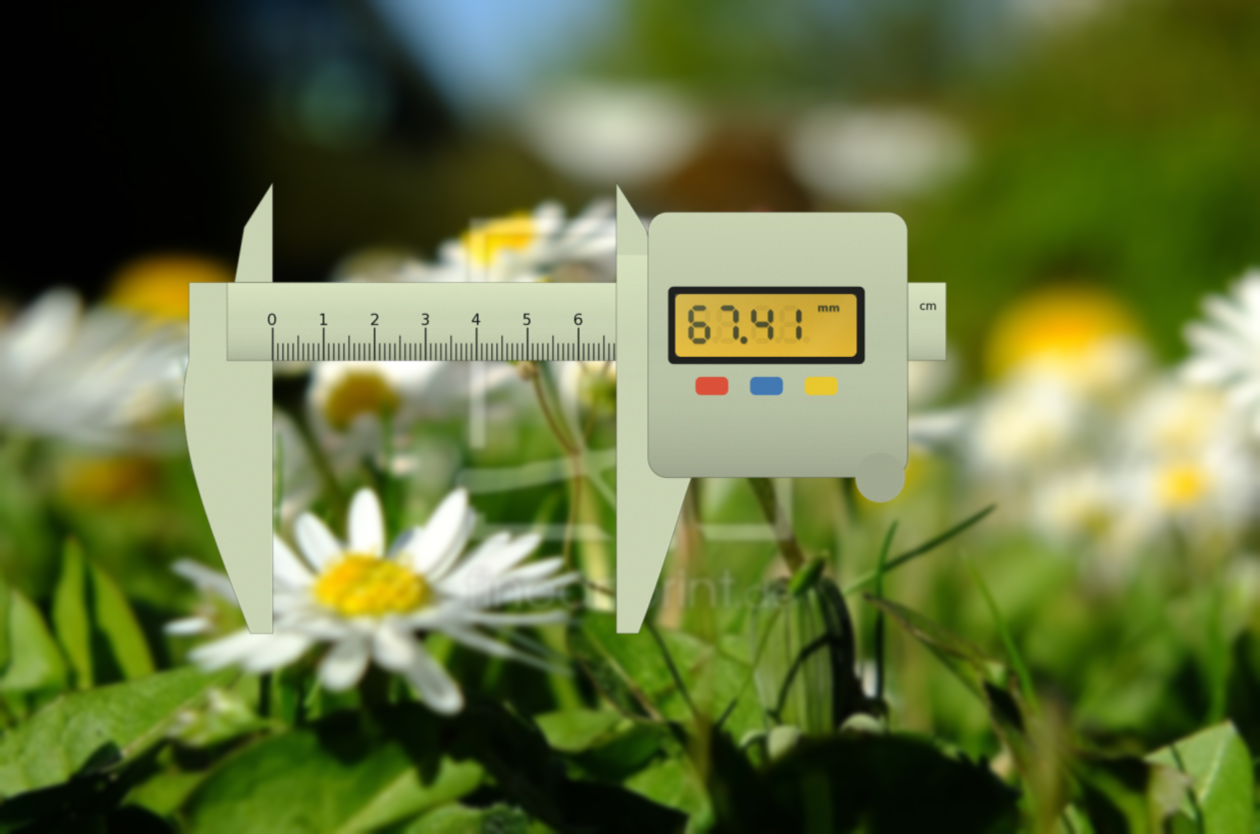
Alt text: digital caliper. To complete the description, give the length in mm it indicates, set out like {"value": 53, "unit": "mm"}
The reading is {"value": 67.41, "unit": "mm"}
